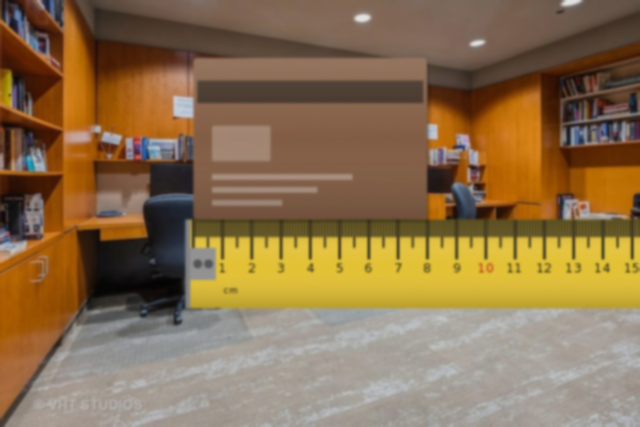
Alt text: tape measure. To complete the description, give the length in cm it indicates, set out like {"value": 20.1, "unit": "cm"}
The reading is {"value": 8, "unit": "cm"}
